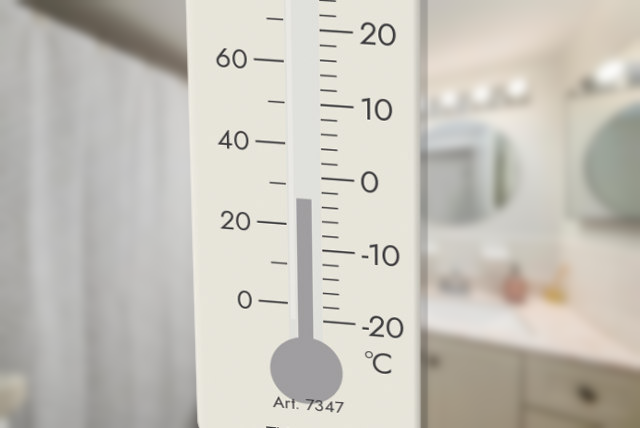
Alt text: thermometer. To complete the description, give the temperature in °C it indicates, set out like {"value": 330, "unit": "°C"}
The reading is {"value": -3, "unit": "°C"}
